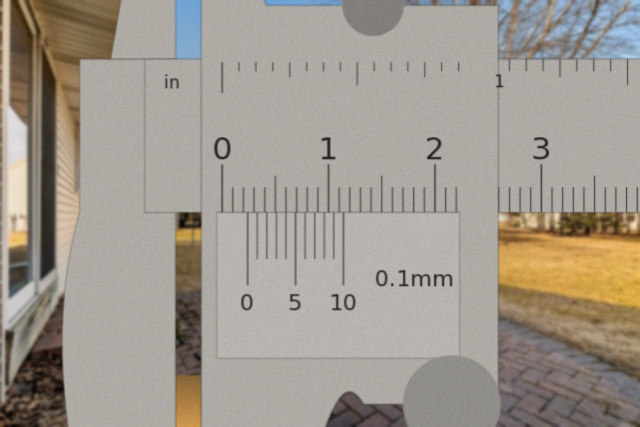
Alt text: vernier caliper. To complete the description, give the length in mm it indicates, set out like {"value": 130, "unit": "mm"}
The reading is {"value": 2.4, "unit": "mm"}
